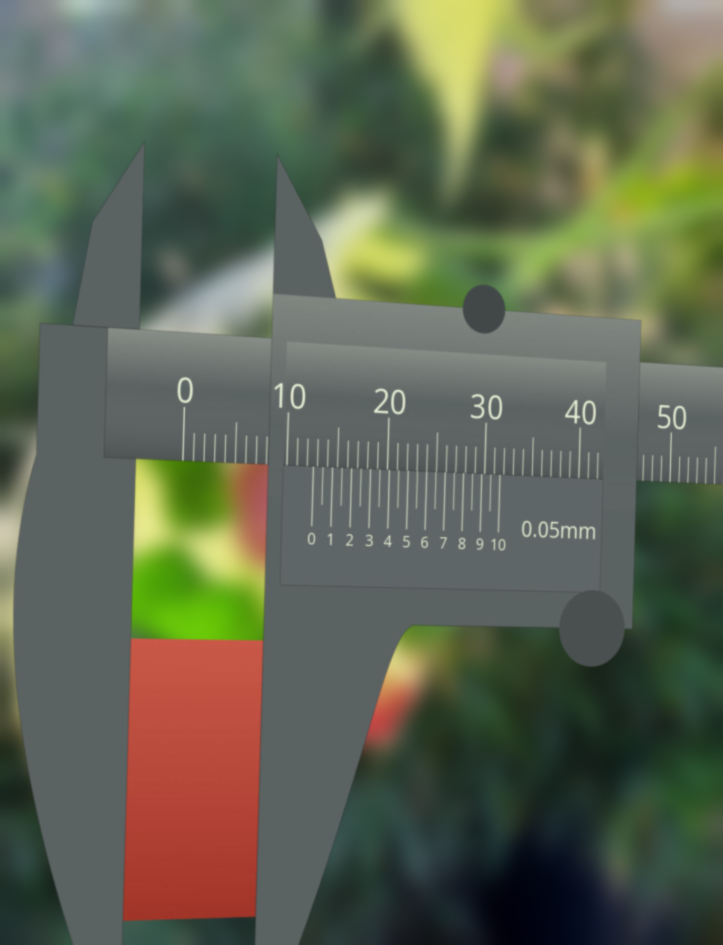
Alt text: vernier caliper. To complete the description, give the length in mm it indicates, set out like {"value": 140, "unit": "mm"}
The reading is {"value": 12.6, "unit": "mm"}
